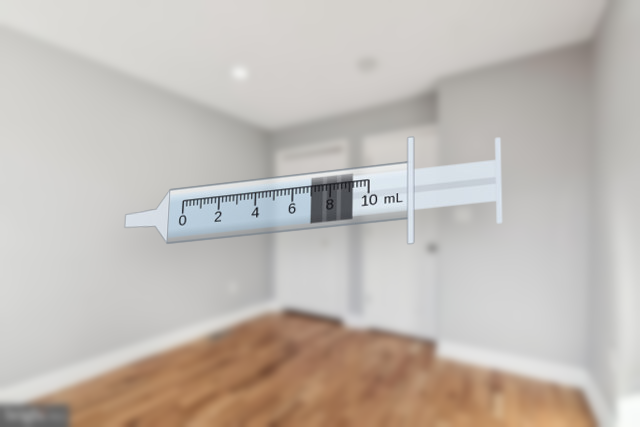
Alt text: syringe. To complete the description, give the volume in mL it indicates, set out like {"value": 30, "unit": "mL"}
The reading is {"value": 7, "unit": "mL"}
